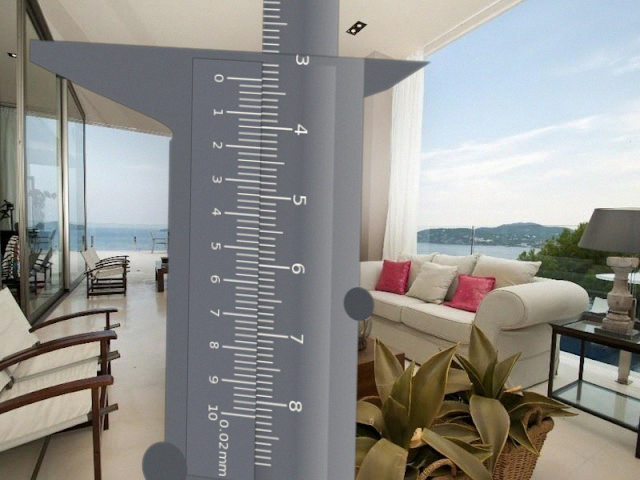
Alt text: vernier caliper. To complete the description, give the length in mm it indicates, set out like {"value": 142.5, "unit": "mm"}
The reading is {"value": 33.2, "unit": "mm"}
